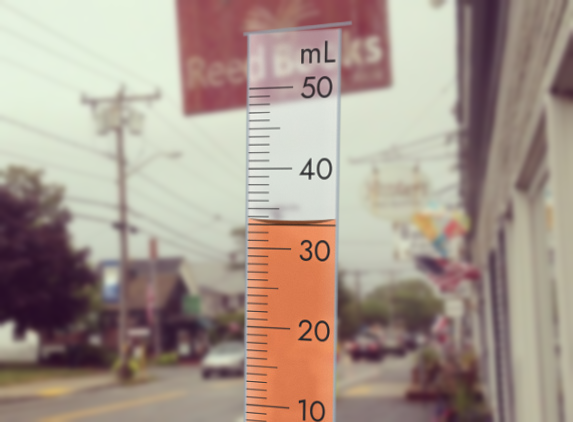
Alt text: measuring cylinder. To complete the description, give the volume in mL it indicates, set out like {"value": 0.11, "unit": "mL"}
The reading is {"value": 33, "unit": "mL"}
